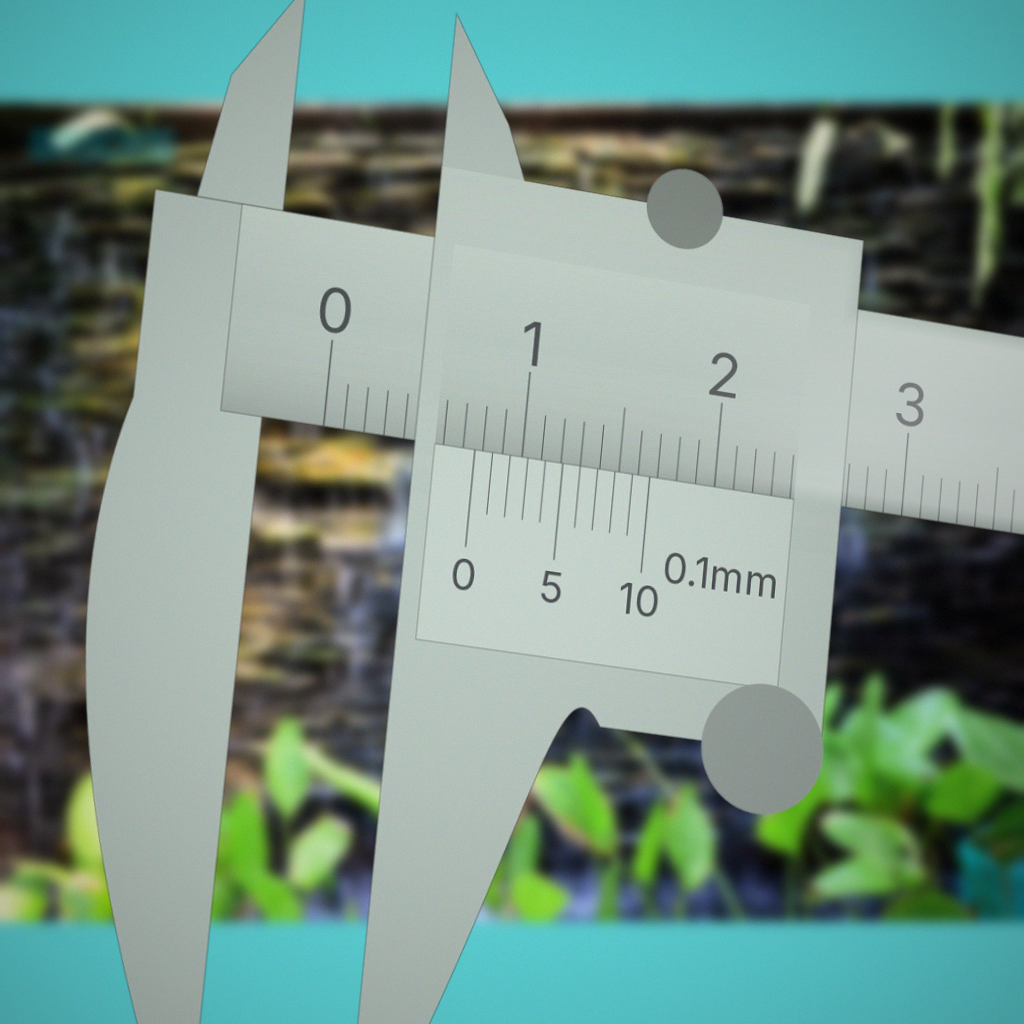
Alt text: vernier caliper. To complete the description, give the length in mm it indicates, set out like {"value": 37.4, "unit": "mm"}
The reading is {"value": 7.6, "unit": "mm"}
